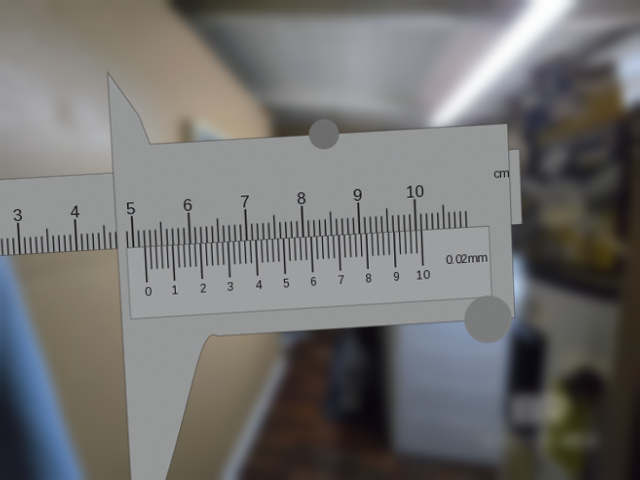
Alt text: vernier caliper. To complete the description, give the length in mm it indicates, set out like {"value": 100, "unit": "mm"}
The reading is {"value": 52.0, "unit": "mm"}
